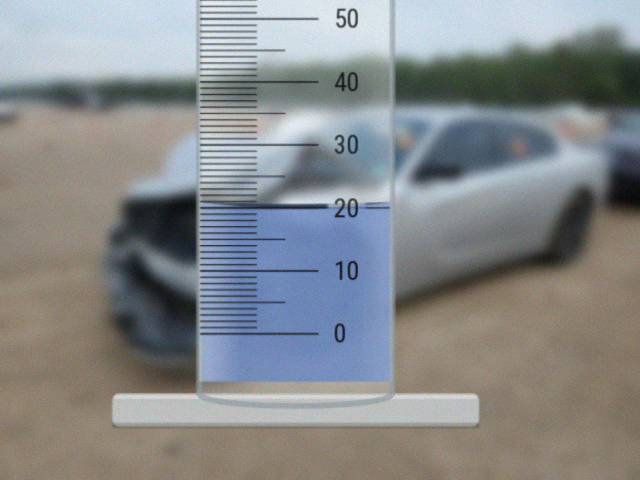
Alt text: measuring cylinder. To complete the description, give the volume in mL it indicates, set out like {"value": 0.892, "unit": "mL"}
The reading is {"value": 20, "unit": "mL"}
